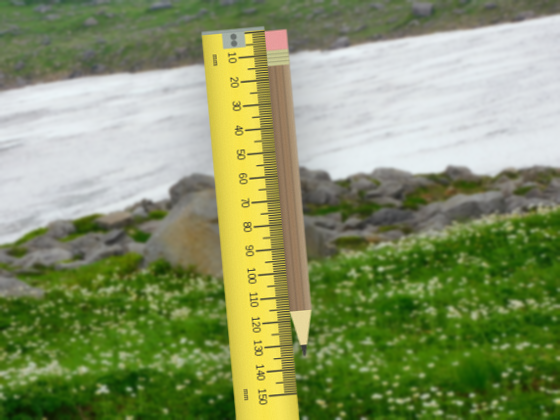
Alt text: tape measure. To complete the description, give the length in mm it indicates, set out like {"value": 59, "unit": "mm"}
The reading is {"value": 135, "unit": "mm"}
